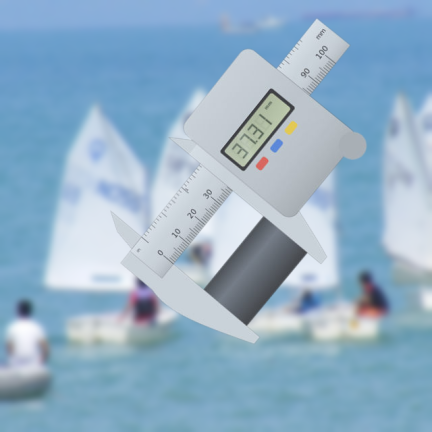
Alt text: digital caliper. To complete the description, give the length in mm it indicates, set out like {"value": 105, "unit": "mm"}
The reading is {"value": 37.31, "unit": "mm"}
